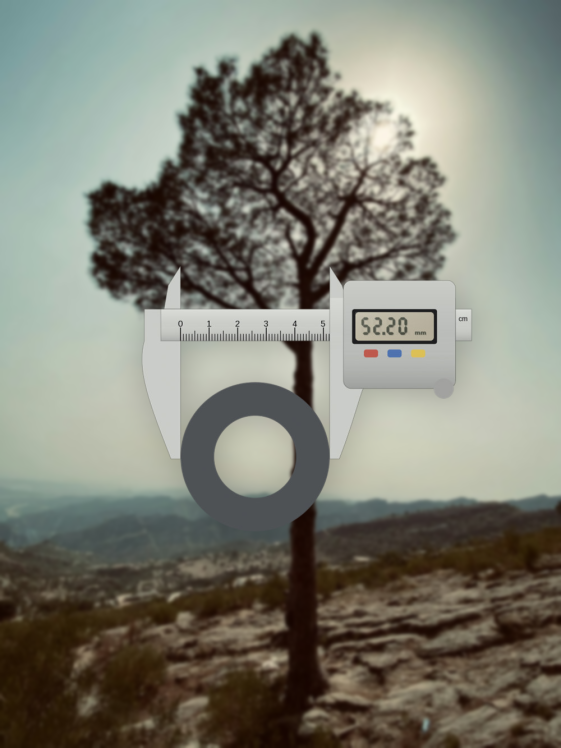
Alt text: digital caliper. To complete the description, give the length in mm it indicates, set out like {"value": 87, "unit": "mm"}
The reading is {"value": 52.20, "unit": "mm"}
